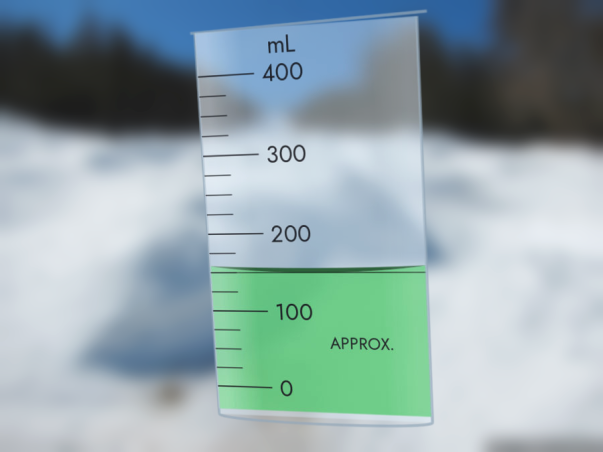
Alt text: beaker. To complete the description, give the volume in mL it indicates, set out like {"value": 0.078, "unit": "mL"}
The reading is {"value": 150, "unit": "mL"}
